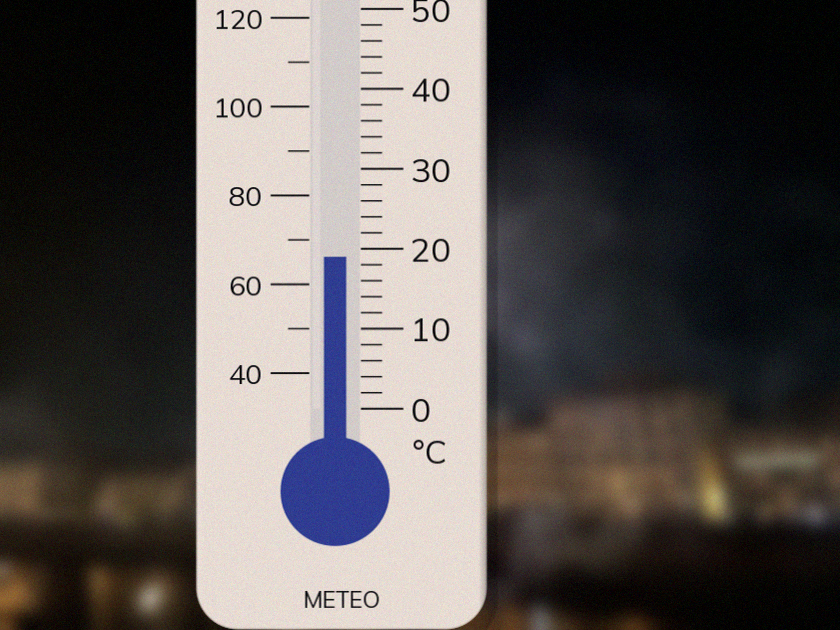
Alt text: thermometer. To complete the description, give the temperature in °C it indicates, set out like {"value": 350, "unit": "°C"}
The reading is {"value": 19, "unit": "°C"}
